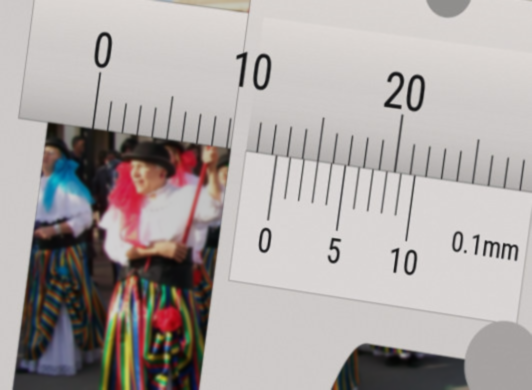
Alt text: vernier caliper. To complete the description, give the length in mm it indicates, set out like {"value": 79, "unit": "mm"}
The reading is {"value": 12.3, "unit": "mm"}
